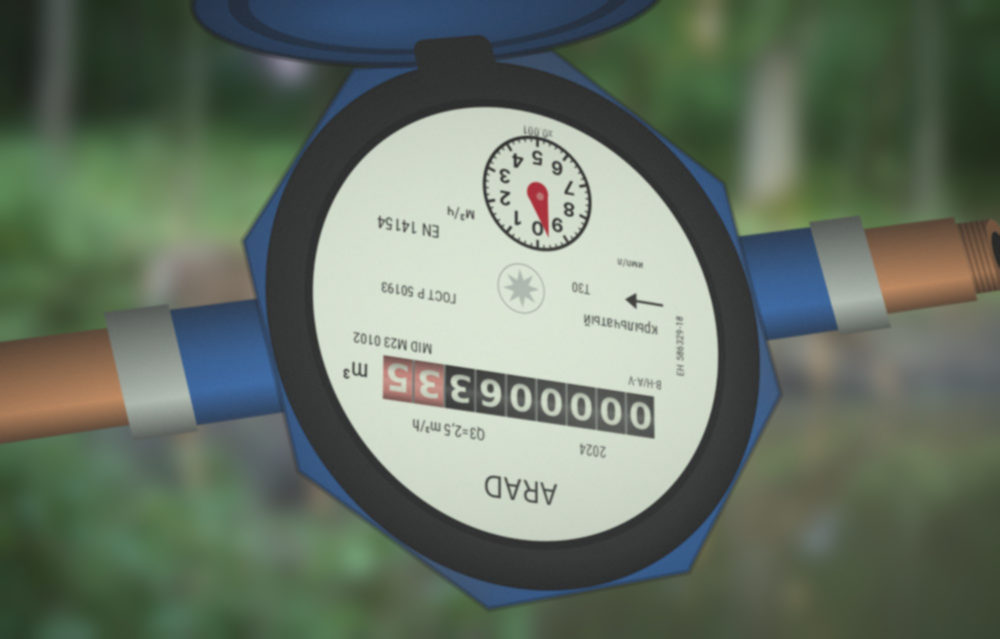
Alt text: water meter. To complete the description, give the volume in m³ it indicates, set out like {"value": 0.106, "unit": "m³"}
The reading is {"value": 63.349, "unit": "m³"}
